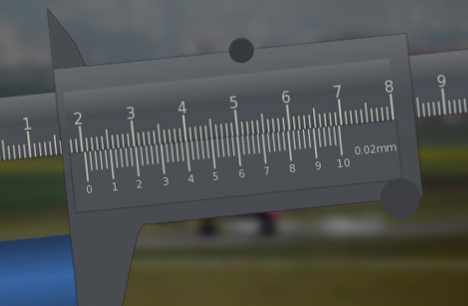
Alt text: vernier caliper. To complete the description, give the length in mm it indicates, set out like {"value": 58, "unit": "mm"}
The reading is {"value": 20.5, "unit": "mm"}
